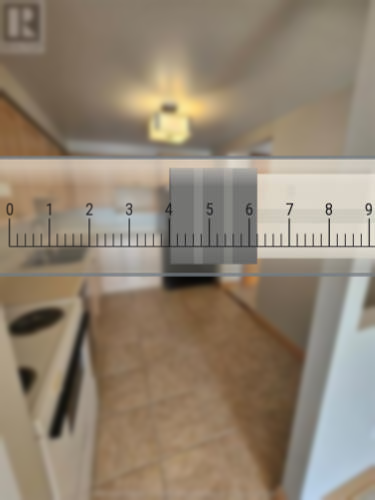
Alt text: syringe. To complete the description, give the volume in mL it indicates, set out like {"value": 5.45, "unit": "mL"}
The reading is {"value": 4, "unit": "mL"}
